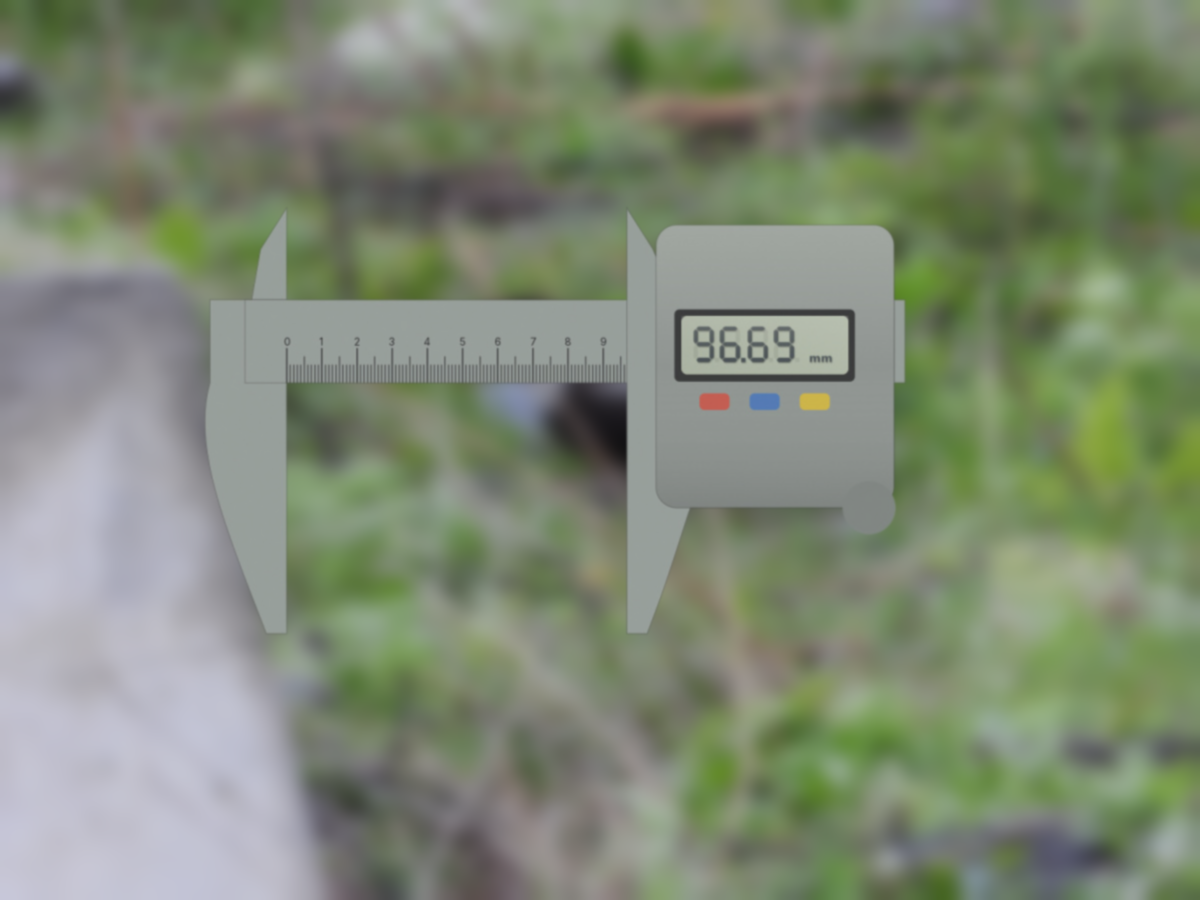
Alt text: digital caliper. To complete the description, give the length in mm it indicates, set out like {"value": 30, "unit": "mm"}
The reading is {"value": 96.69, "unit": "mm"}
